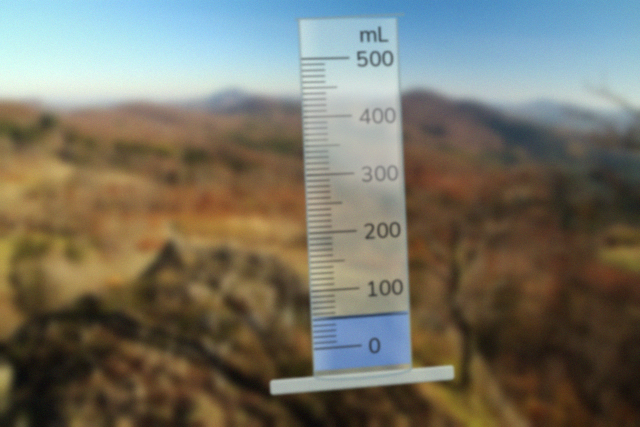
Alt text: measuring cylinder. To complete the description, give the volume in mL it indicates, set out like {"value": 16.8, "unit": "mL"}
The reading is {"value": 50, "unit": "mL"}
